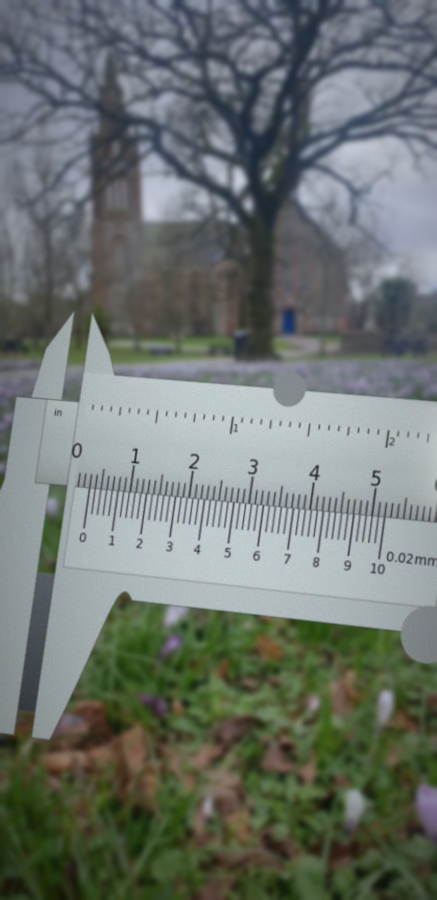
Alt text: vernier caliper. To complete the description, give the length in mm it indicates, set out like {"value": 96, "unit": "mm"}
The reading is {"value": 3.0, "unit": "mm"}
